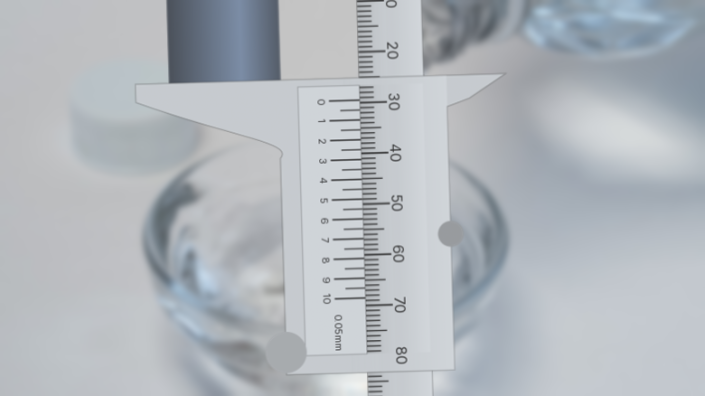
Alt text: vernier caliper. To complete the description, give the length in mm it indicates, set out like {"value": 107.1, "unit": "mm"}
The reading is {"value": 29.5, "unit": "mm"}
